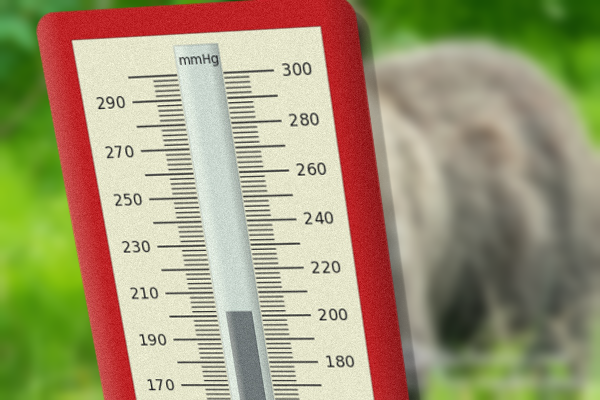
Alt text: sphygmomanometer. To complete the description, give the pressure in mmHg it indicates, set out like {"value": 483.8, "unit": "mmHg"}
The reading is {"value": 202, "unit": "mmHg"}
